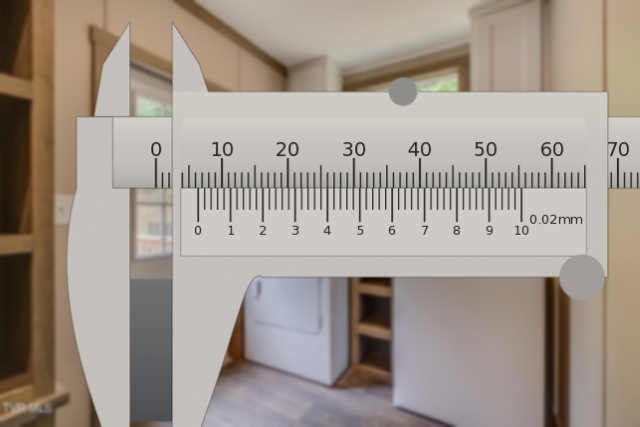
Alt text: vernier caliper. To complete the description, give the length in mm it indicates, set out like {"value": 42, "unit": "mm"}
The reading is {"value": 6.4, "unit": "mm"}
